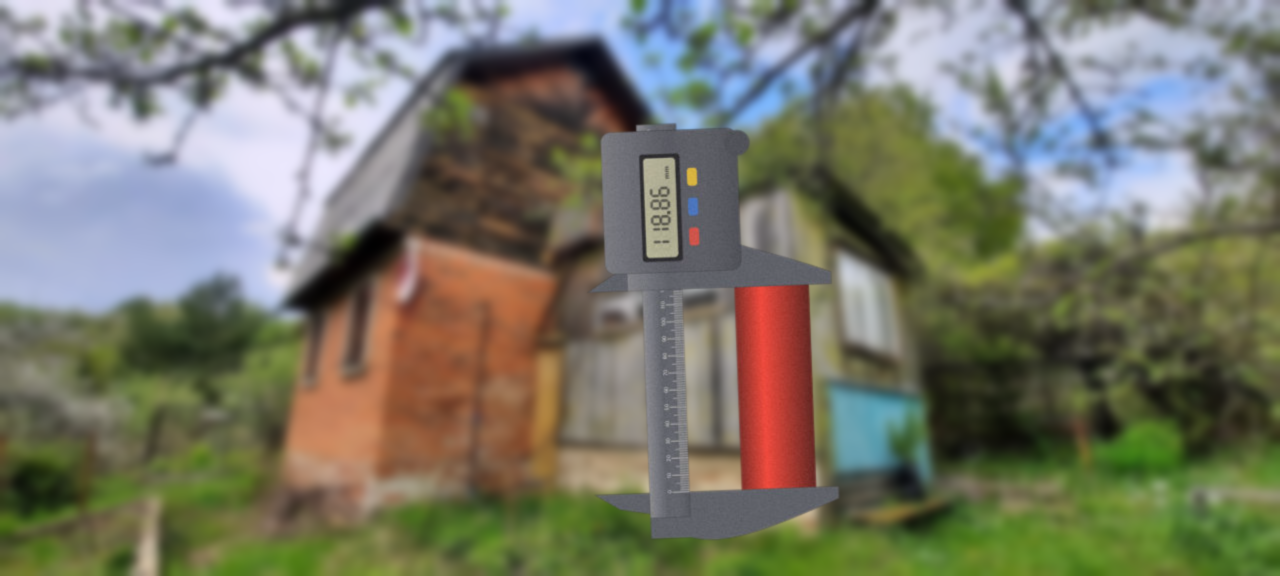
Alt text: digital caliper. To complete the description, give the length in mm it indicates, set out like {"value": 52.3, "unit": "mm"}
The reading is {"value": 118.86, "unit": "mm"}
